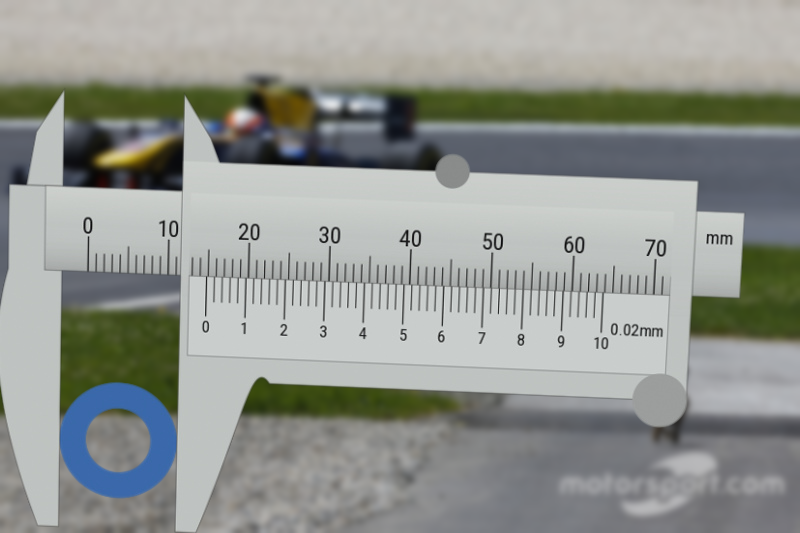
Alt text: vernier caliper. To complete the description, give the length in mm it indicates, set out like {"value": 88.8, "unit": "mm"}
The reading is {"value": 14.8, "unit": "mm"}
